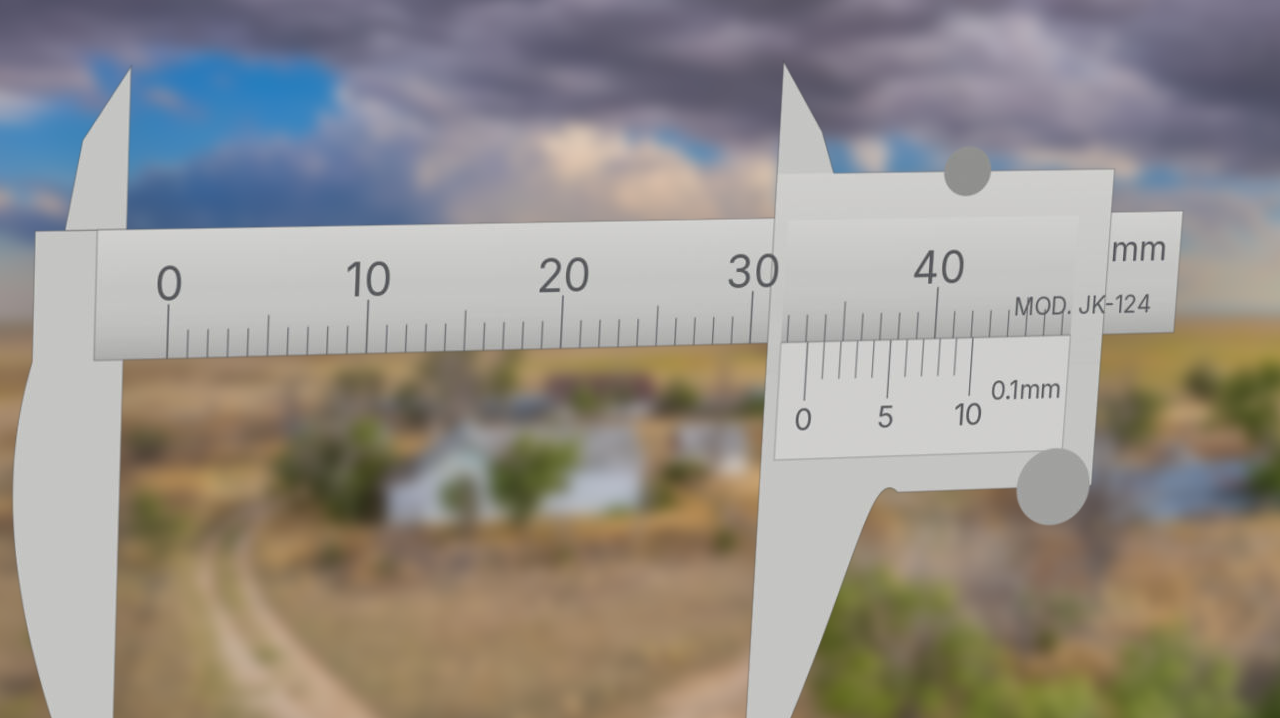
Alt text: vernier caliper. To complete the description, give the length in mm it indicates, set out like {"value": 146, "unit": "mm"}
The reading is {"value": 33.1, "unit": "mm"}
